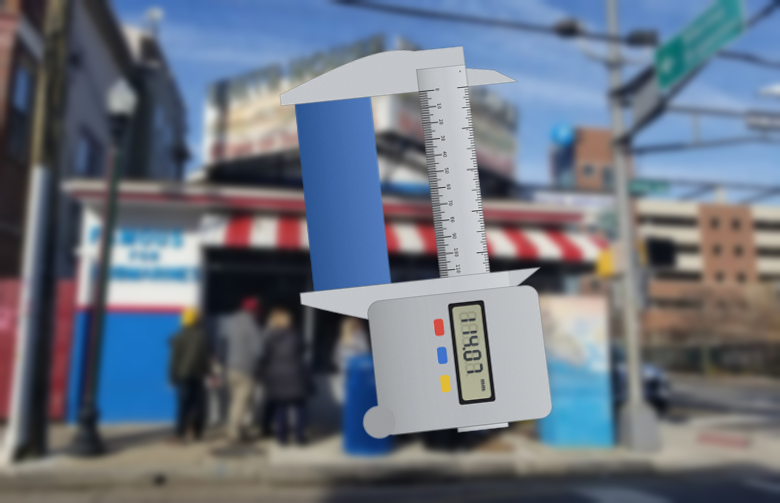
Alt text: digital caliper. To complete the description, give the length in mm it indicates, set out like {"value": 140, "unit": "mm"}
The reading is {"value": 114.07, "unit": "mm"}
